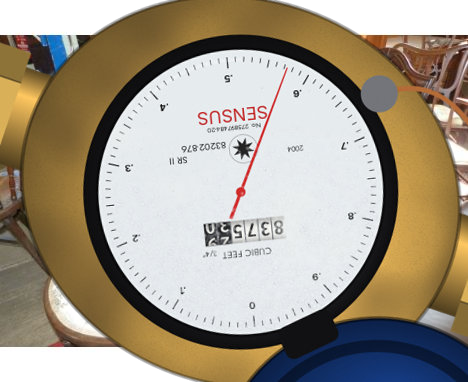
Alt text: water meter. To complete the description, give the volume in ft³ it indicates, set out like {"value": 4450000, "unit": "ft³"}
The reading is {"value": 837529.57, "unit": "ft³"}
